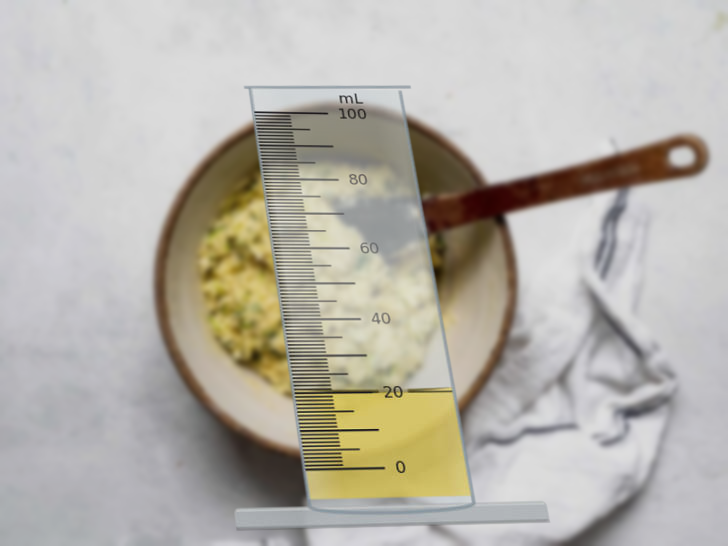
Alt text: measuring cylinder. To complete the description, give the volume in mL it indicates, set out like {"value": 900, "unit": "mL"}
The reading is {"value": 20, "unit": "mL"}
